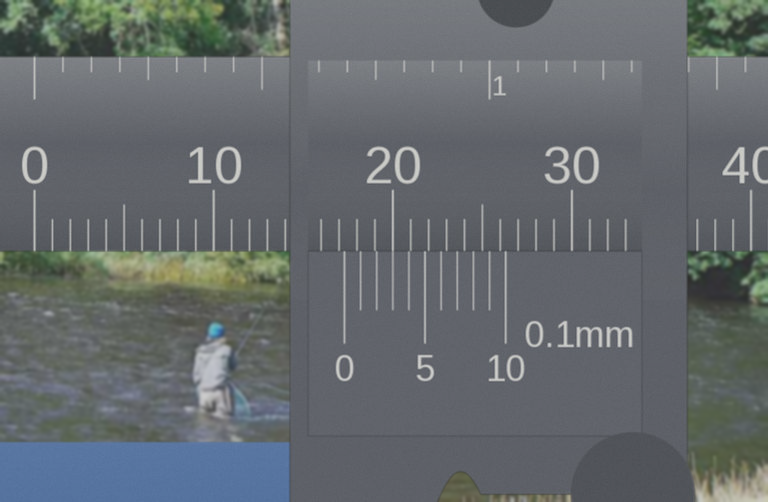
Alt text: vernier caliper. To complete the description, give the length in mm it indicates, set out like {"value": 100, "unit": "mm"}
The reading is {"value": 17.3, "unit": "mm"}
